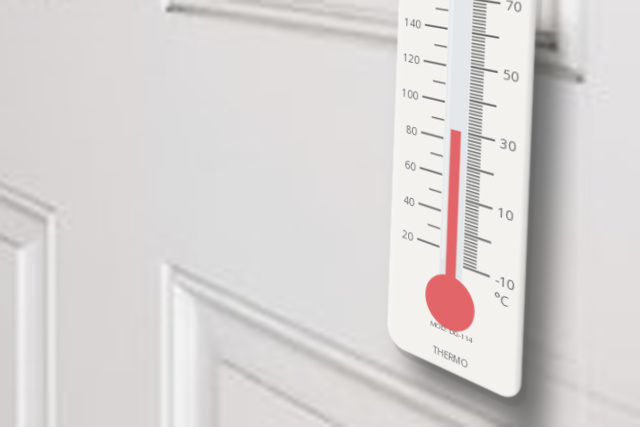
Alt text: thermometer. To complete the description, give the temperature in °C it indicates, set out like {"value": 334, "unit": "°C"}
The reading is {"value": 30, "unit": "°C"}
